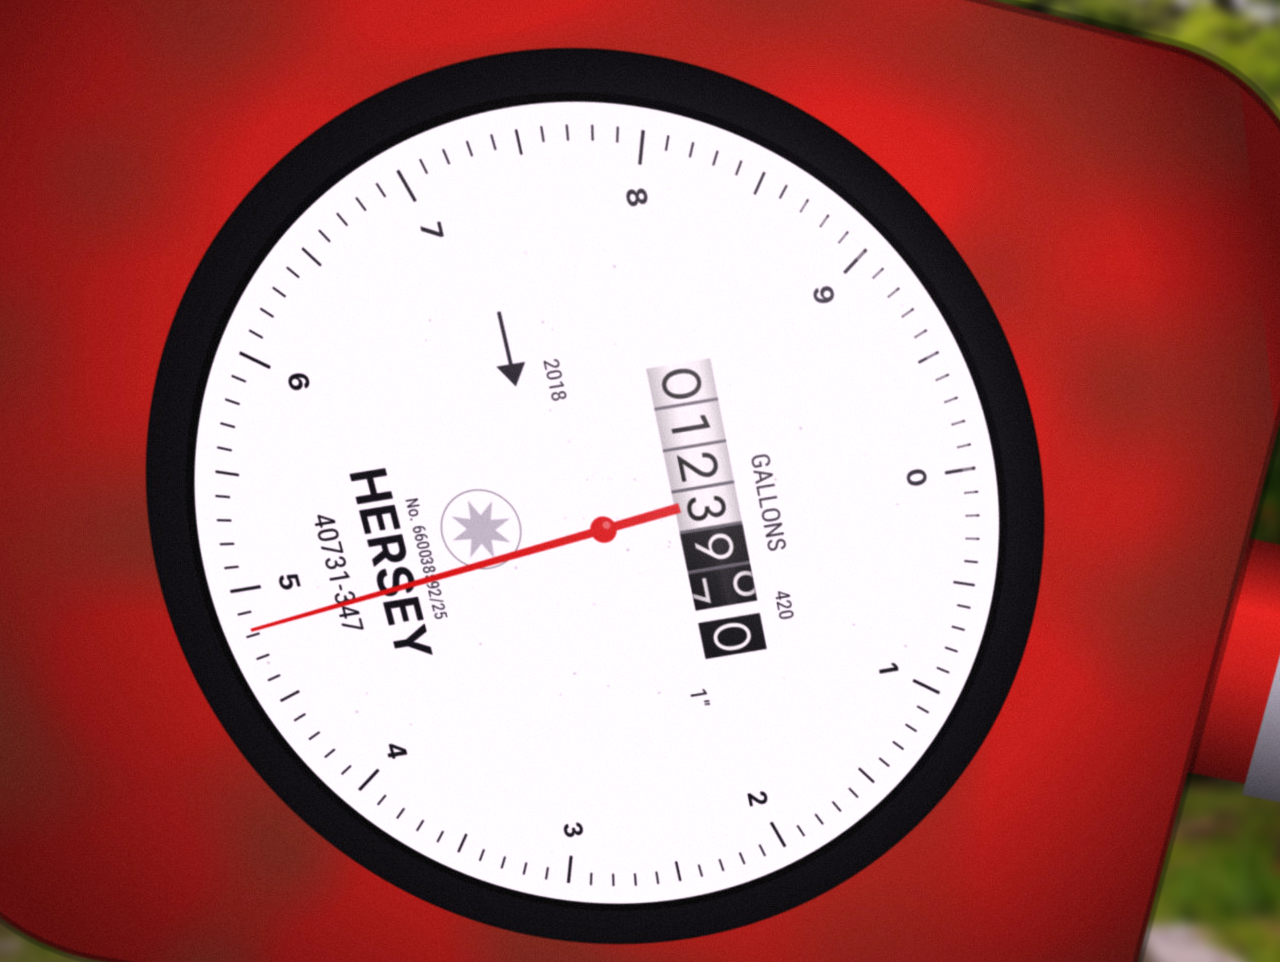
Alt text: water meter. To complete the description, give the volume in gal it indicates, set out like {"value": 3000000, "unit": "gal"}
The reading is {"value": 123964.8, "unit": "gal"}
